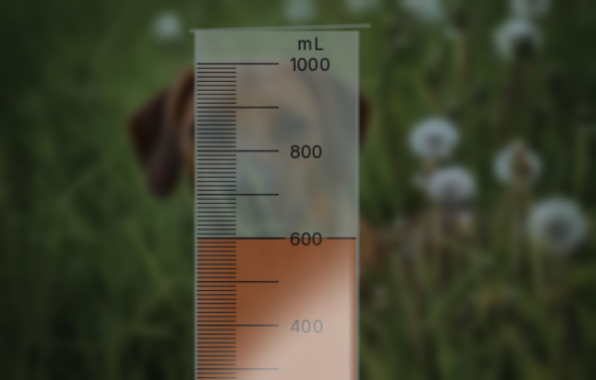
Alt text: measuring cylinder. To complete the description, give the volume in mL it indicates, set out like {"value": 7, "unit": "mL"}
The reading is {"value": 600, "unit": "mL"}
